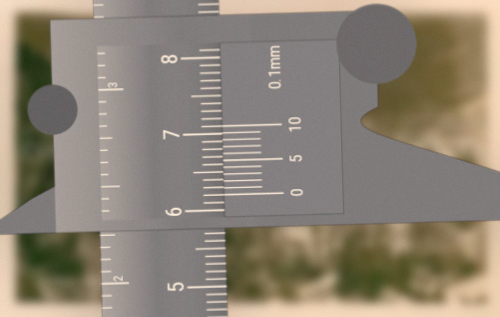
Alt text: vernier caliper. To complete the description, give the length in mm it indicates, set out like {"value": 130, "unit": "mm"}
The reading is {"value": 62.0, "unit": "mm"}
